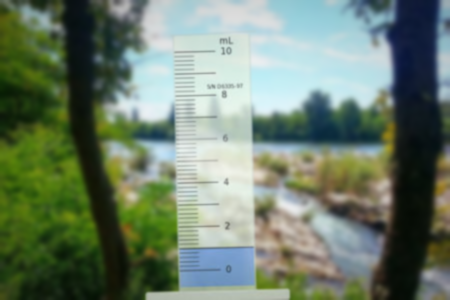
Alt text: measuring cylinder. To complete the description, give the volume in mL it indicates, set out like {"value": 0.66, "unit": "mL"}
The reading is {"value": 1, "unit": "mL"}
